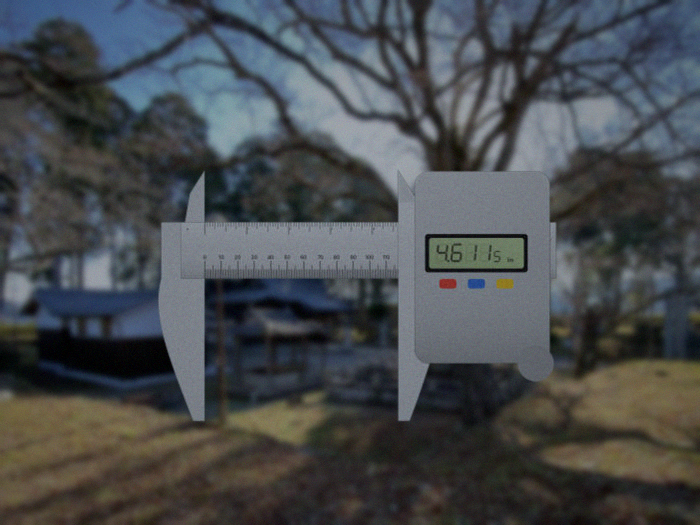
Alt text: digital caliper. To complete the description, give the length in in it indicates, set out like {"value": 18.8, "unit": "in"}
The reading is {"value": 4.6115, "unit": "in"}
